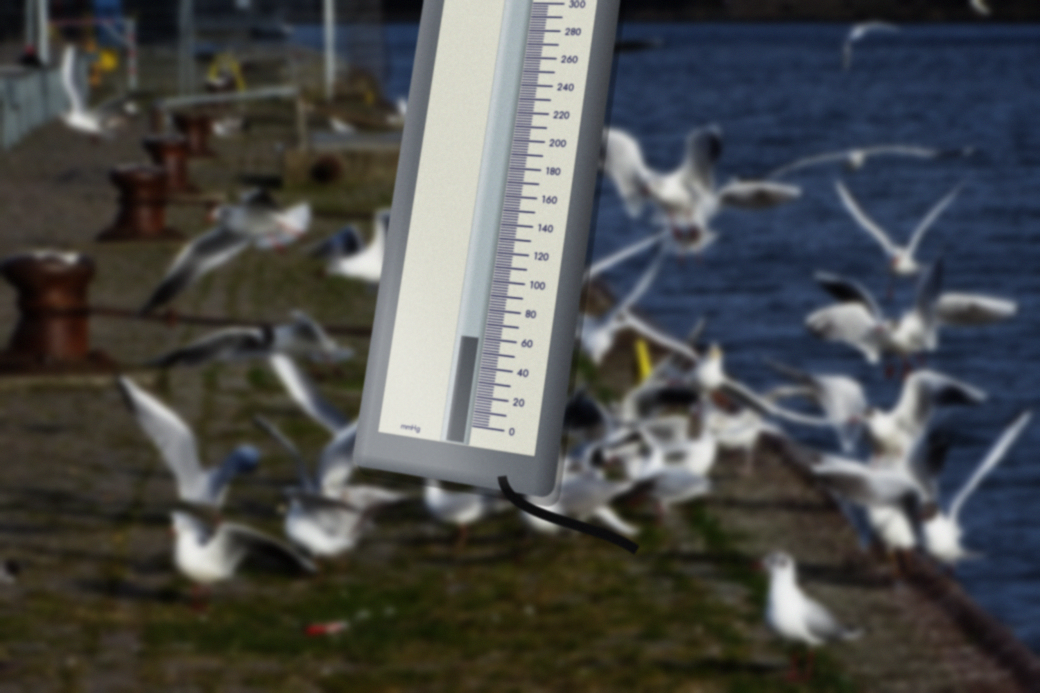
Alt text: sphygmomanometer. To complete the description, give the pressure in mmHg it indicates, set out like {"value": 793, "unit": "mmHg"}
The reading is {"value": 60, "unit": "mmHg"}
